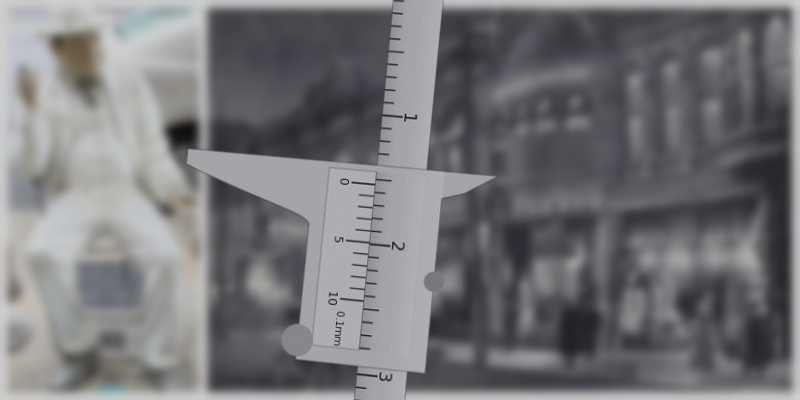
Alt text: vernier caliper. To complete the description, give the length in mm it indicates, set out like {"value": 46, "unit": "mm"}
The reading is {"value": 15.4, "unit": "mm"}
